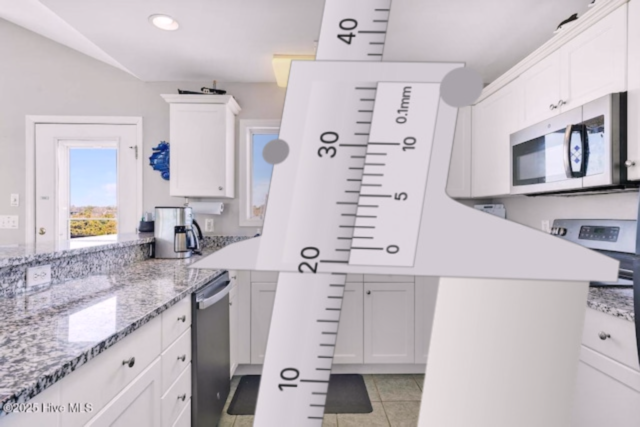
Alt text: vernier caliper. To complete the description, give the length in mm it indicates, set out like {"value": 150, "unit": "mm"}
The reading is {"value": 21.2, "unit": "mm"}
